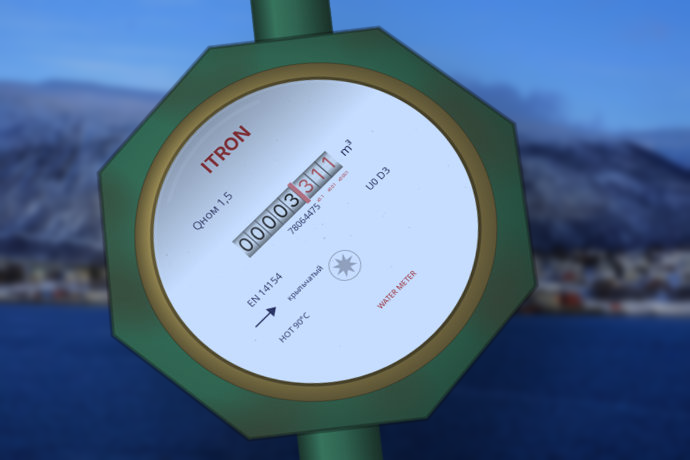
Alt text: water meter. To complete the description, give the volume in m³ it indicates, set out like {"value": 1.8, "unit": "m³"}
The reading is {"value": 3.311, "unit": "m³"}
